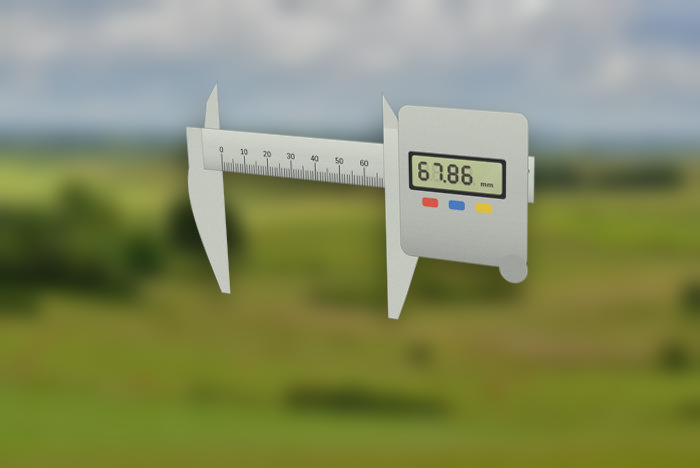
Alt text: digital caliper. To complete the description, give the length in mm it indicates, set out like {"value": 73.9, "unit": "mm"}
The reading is {"value": 67.86, "unit": "mm"}
